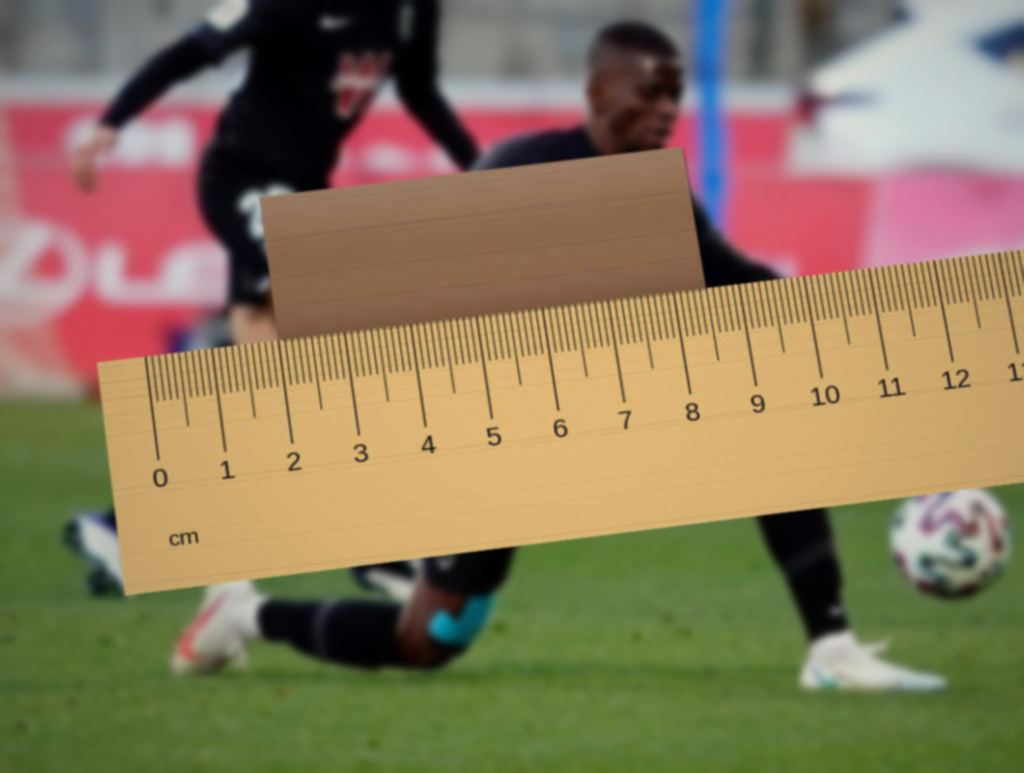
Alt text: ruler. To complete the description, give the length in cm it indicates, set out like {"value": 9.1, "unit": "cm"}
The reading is {"value": 6.5, "unit": "cm"}
